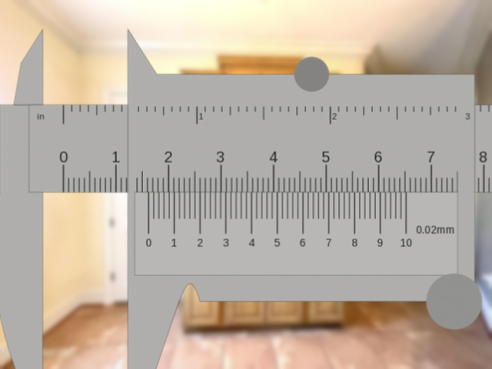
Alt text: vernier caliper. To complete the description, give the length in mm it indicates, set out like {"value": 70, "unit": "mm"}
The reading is {"value": 16.2, "unit": "mm"}
